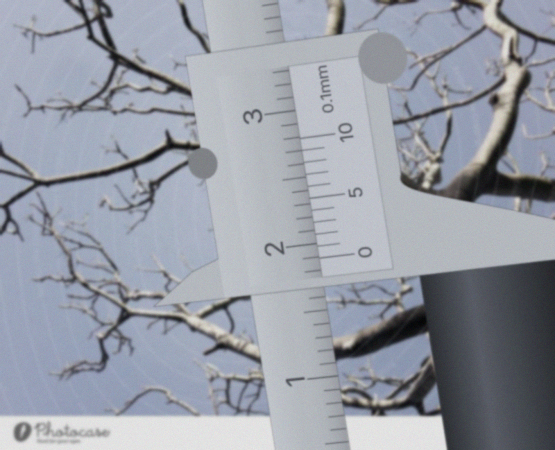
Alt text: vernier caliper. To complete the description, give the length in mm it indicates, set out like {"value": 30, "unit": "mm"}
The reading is {"value": 18.9, "unit": "mm"}
